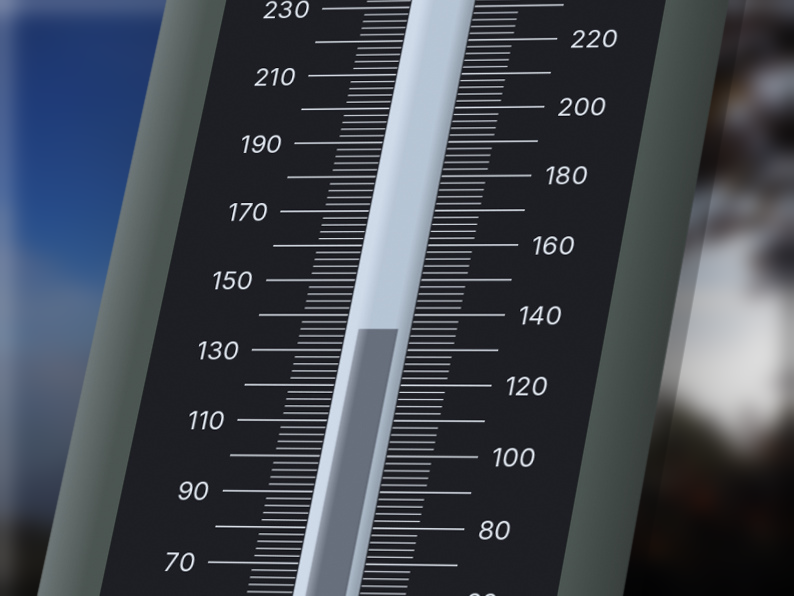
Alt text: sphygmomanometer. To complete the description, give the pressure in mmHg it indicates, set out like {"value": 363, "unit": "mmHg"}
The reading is {"value": 136, "unit": "mmHg"}
